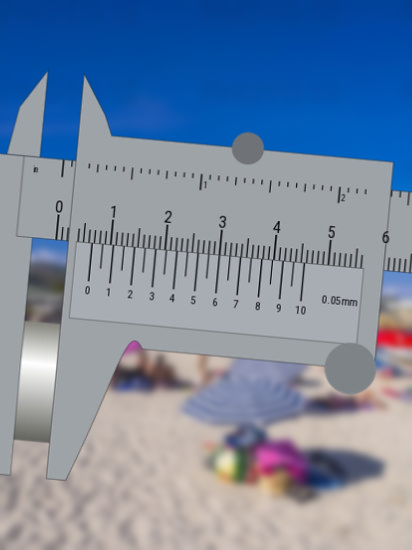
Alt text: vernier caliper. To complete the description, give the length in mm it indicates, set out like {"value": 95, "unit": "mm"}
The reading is {"value": 6.6, "unit": "mm"}
